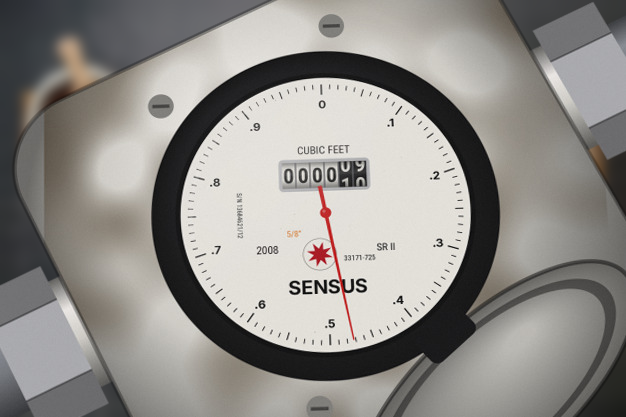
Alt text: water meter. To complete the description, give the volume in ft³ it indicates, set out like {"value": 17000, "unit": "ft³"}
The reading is {"value": 9.47, "unit": "ft³"}
